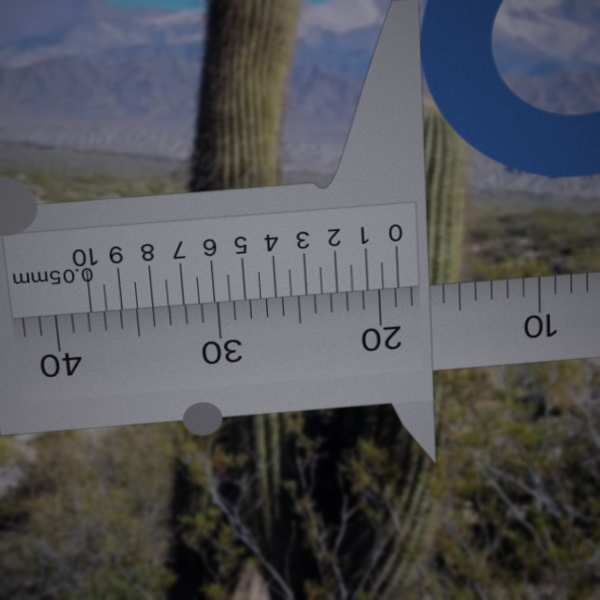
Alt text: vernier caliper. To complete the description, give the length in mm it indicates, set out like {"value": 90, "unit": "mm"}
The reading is {"value": 18.8, "unit": "mm"}
